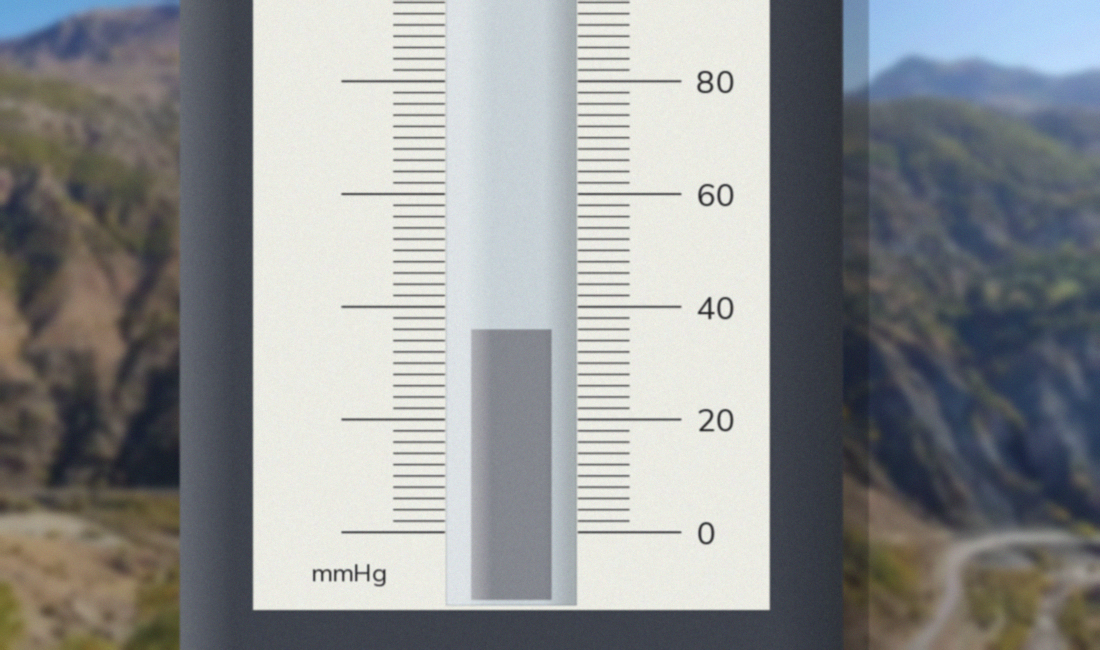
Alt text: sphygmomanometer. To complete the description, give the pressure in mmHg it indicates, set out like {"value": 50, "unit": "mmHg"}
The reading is {"value": 36, "unit": "mmHg"}
